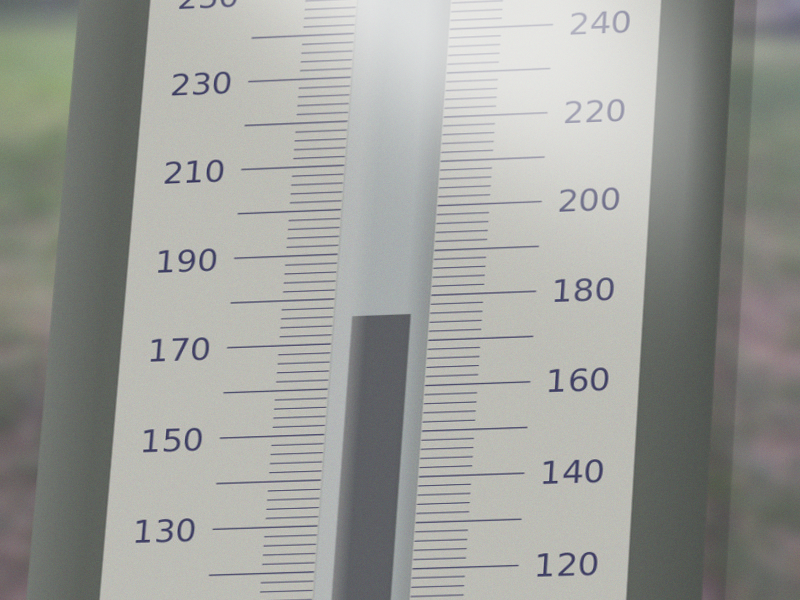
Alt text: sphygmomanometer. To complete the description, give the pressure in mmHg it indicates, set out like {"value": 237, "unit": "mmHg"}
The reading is {"value": 176, "unit": "mmHg"}
